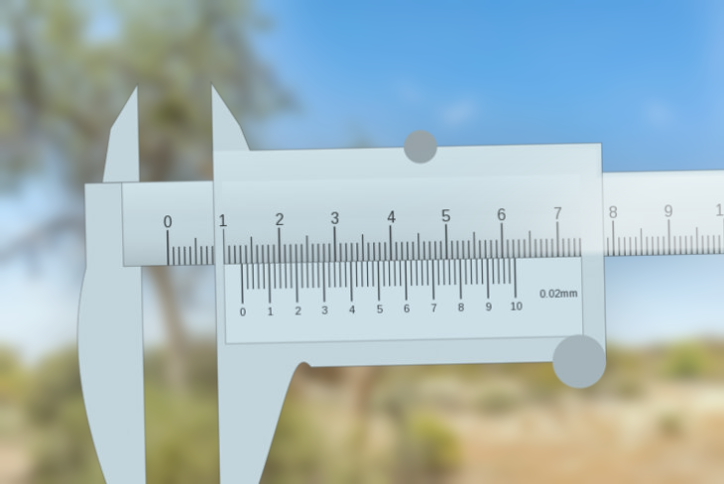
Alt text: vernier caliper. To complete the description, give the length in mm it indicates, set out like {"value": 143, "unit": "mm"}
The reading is {"value": 13.2, "unit": "mm"}
